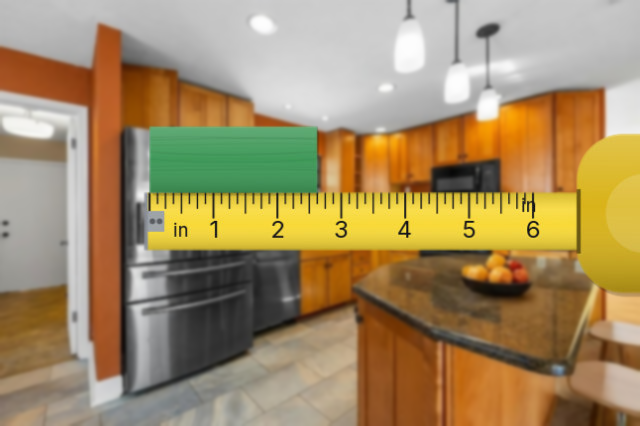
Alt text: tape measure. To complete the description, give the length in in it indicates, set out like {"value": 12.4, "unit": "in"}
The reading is {"value": 2.625, "unit": "in"}
